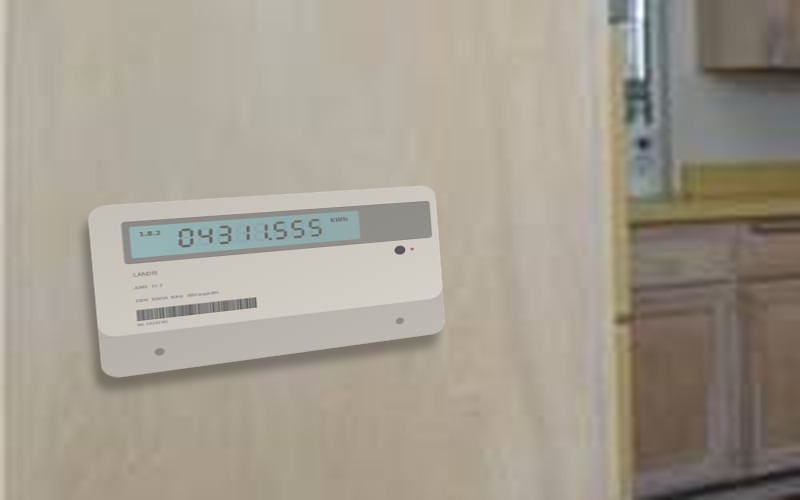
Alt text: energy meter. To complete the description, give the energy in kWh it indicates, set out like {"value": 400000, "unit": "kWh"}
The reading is {"value": 4311.555, "unit": "kWh"}
